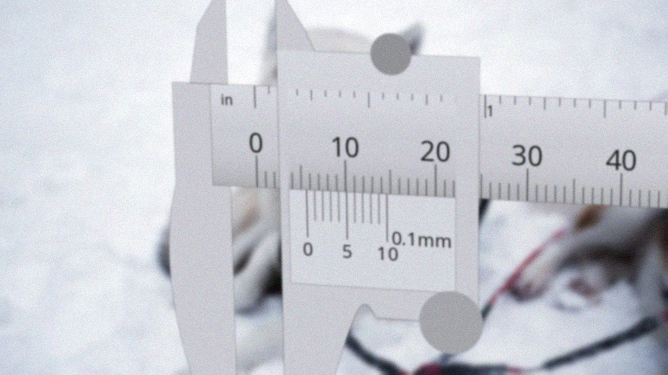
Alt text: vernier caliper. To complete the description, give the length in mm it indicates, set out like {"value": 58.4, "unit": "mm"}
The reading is {"value": 5.6, "unit": "mm"}
